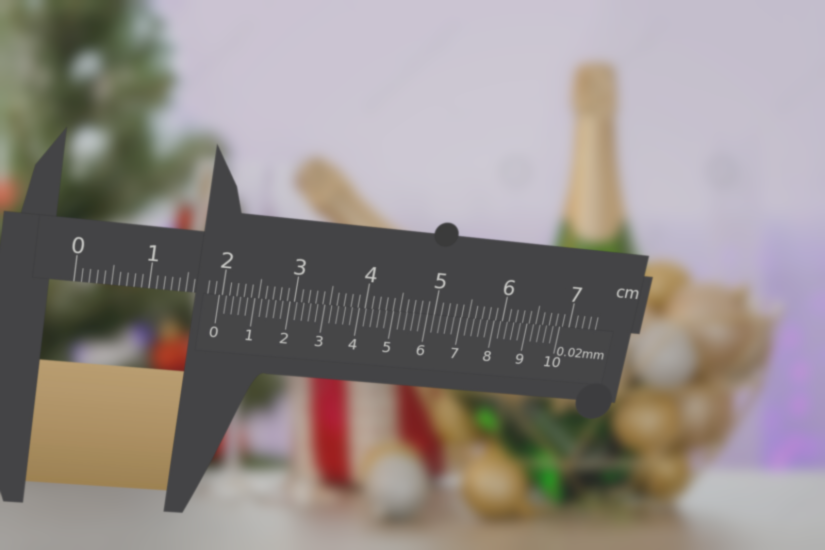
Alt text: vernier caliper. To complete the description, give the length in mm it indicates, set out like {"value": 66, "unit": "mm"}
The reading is {"value": 19.6, "unit": "mm"}
